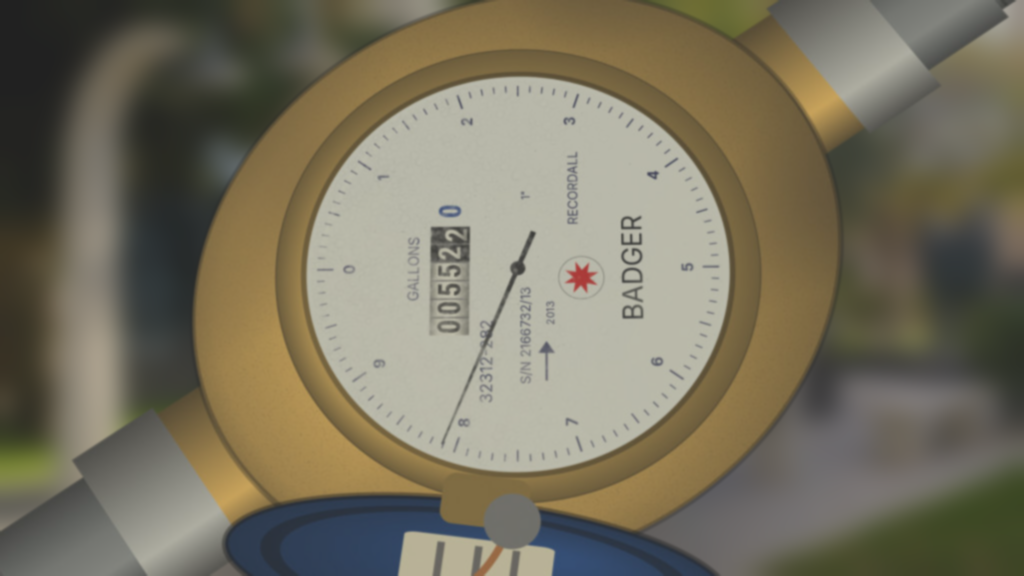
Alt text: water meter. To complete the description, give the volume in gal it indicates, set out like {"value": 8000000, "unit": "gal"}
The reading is {"value": 55218.1, "unit": "gal"}
